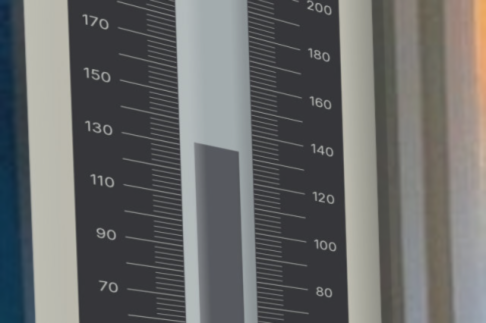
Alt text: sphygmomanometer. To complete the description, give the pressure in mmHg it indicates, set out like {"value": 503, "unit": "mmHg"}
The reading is {"value": 132, "unit": "mmHg"}
